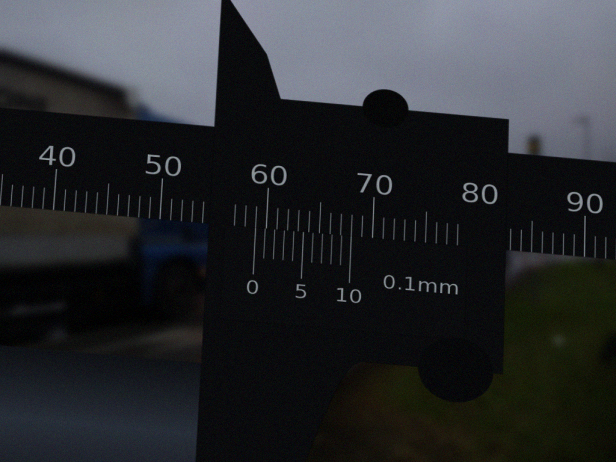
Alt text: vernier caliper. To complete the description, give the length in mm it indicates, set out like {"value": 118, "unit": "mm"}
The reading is {"value": 59.0, "unit": "mm"}
